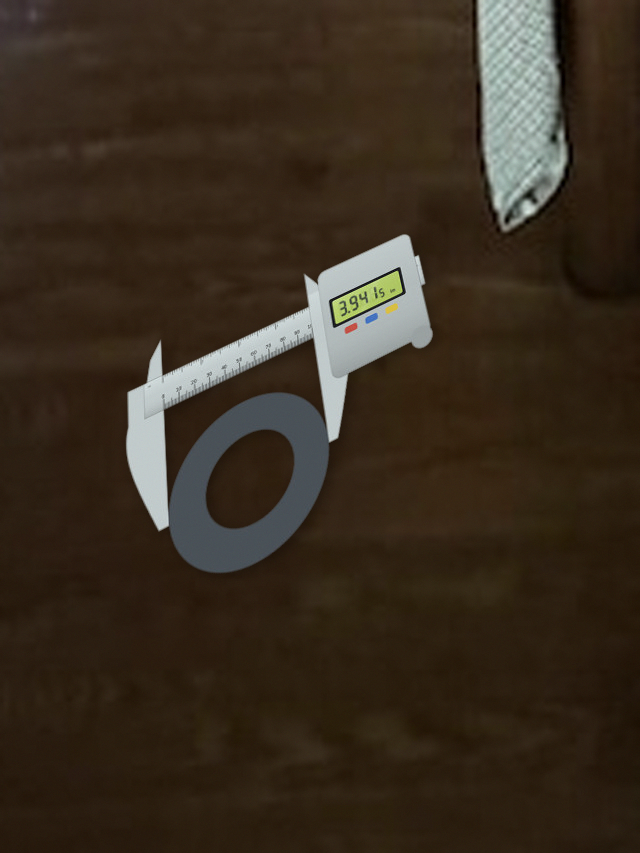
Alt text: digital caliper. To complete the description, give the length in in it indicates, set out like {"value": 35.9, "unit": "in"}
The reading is {"value": 3.9415, "unit": "in"}
